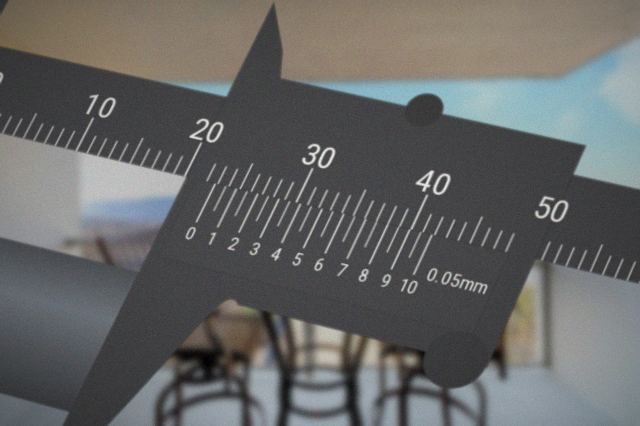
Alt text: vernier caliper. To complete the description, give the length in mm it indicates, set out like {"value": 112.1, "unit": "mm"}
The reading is {"value": 22.8, "unit": "mm"}
